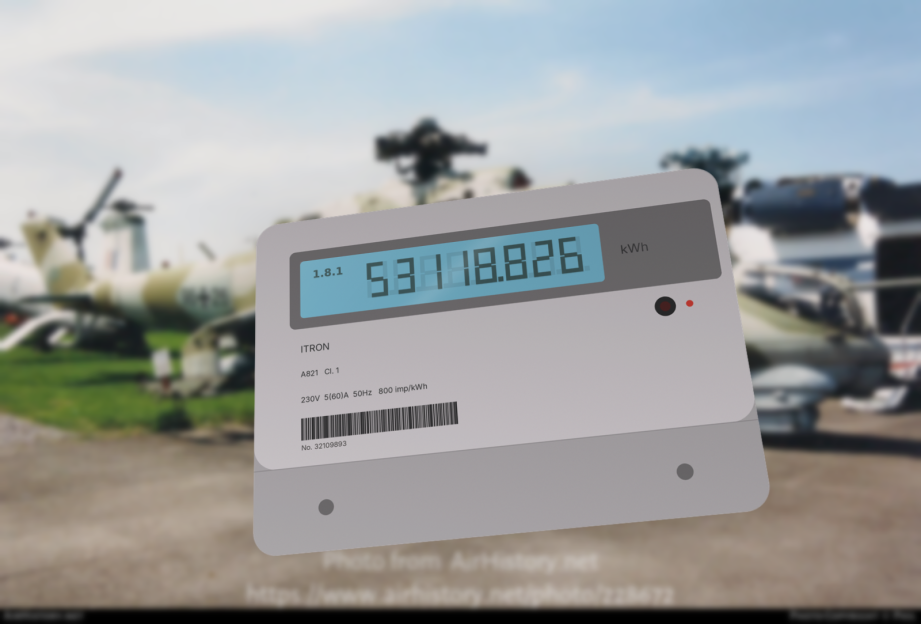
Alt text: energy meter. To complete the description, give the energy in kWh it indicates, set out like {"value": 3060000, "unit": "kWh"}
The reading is {"value": 53118.826, "unit": "kWh"}
